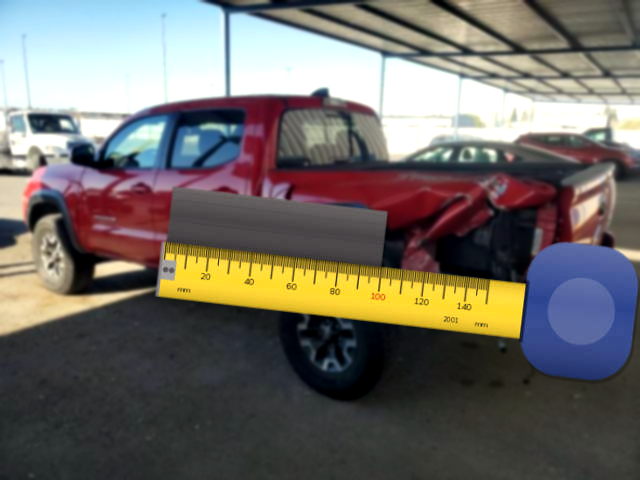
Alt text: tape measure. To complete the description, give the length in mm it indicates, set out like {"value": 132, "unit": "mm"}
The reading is {"value": 100, "unit": "mm"}
